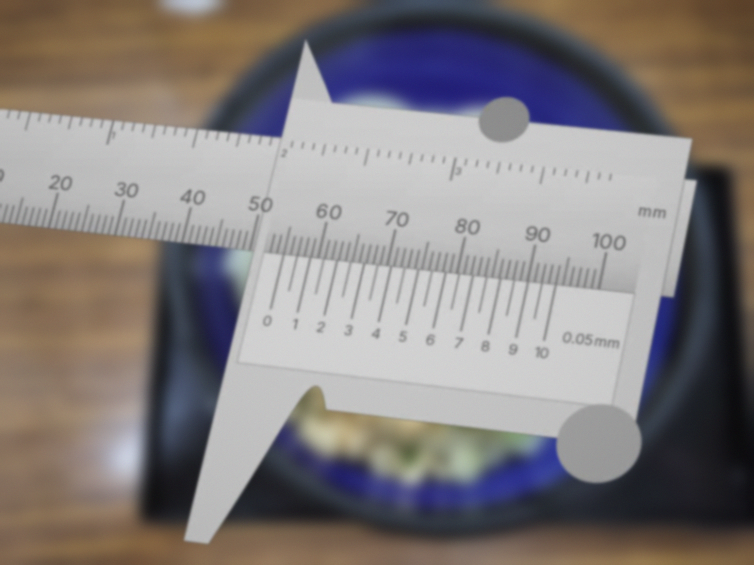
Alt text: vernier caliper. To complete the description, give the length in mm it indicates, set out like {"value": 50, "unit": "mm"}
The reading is {"value": 55.0, "unit": "mm"}
